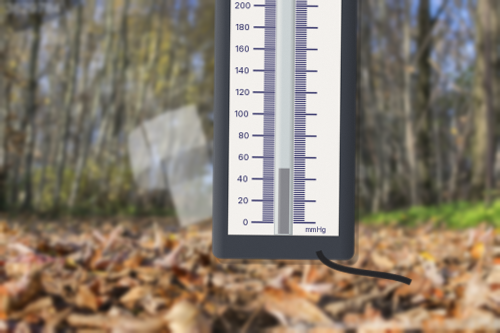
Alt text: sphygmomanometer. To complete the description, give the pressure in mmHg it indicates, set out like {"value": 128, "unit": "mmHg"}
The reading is {"value": 50, "unit": "mmHg"}
